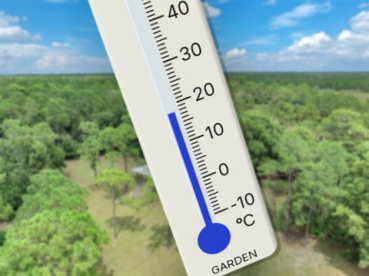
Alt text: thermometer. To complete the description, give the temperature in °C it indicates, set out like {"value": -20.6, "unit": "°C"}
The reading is {"value": 18, "unit": "°C"}
